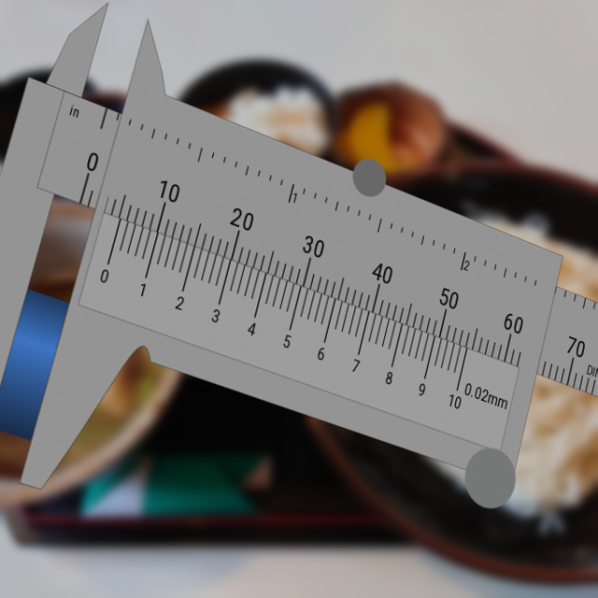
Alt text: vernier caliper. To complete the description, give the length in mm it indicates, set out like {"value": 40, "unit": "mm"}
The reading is {"value": 5.2, "unit": "mm"}
